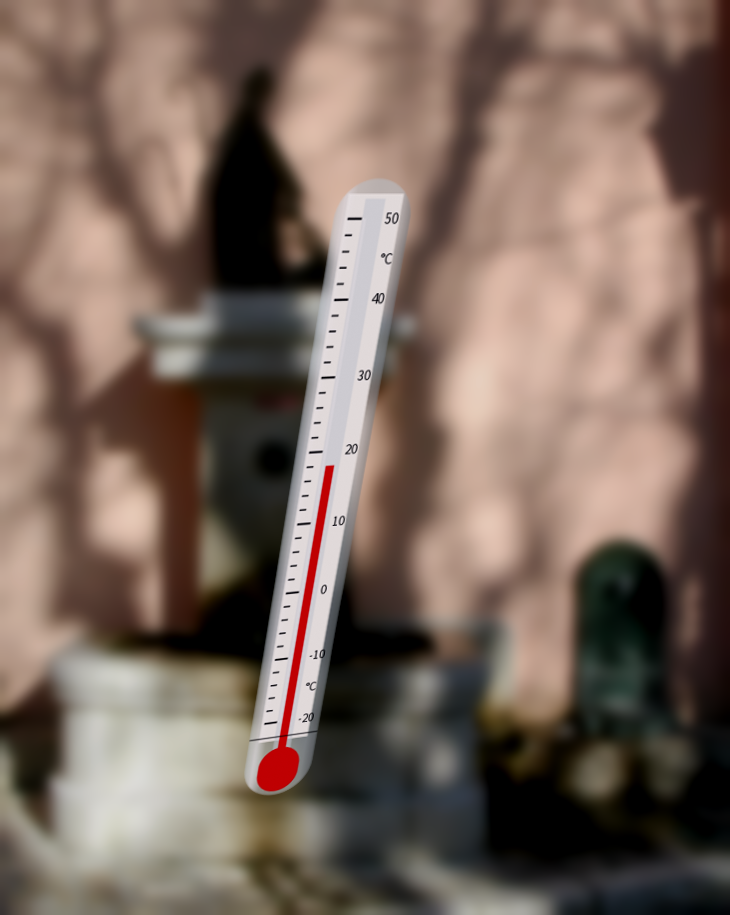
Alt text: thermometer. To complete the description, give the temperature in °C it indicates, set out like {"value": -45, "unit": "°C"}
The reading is {"value": 18, "unit": "°C"}
